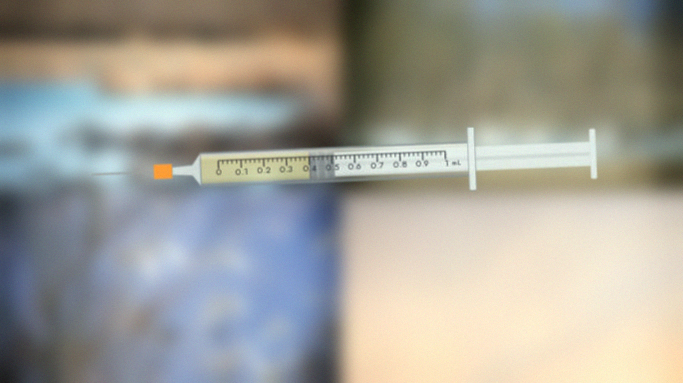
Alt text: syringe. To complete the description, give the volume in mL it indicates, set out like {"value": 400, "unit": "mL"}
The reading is {"value": 0.4, "unit": "mL"}
